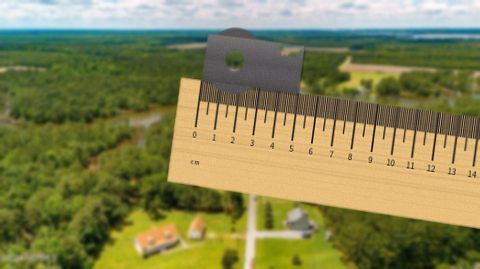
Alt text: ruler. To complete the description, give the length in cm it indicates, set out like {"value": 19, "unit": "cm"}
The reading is {"value": 5, "unit": "cm"}
